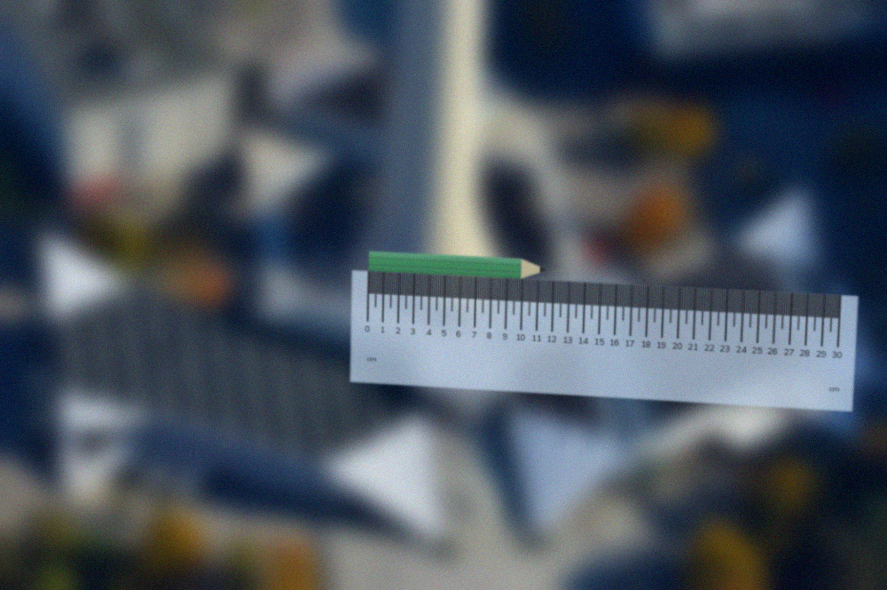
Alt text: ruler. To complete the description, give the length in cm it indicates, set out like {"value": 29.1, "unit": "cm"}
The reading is {"value": 11.5, "unit": "cm"}
